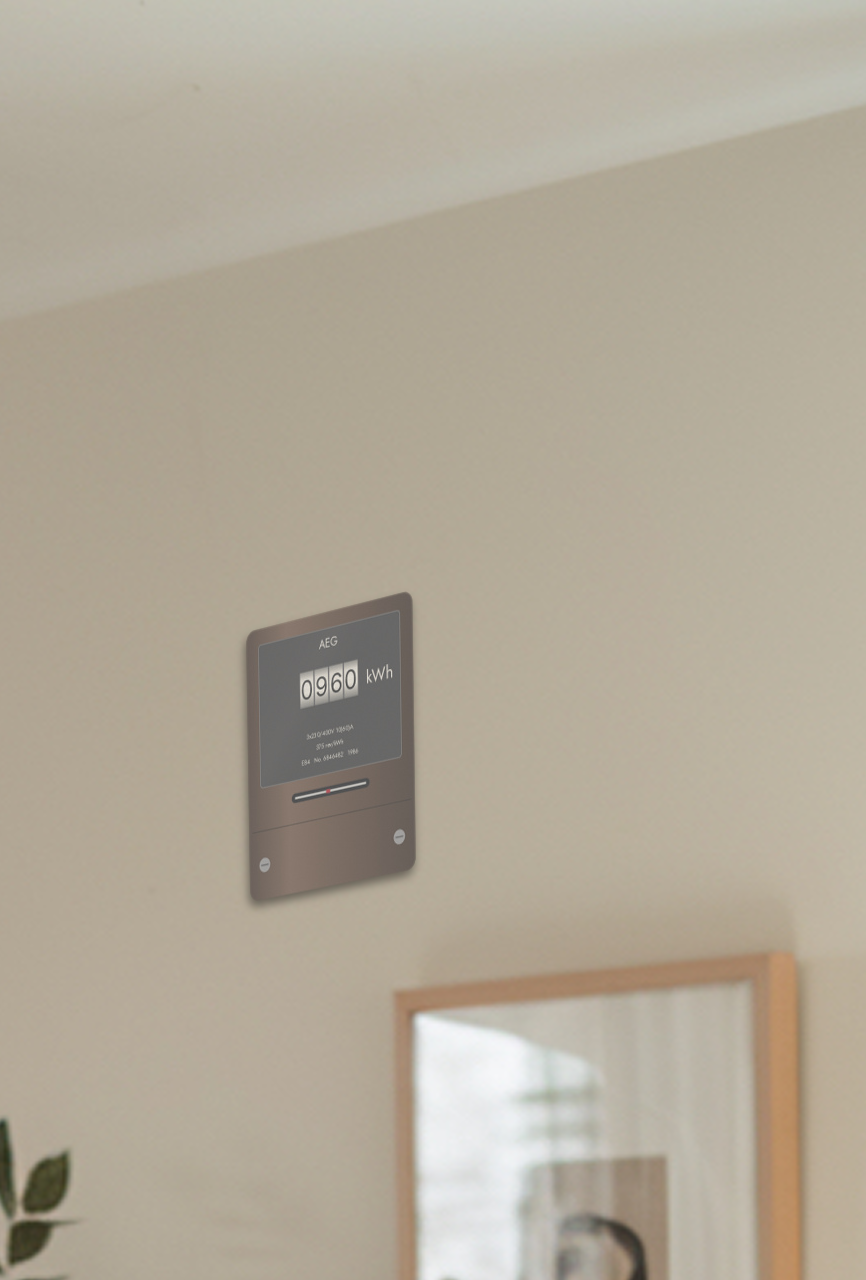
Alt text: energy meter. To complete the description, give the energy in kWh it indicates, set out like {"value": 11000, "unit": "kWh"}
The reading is {"value": 960, "unit": "kWh"}
